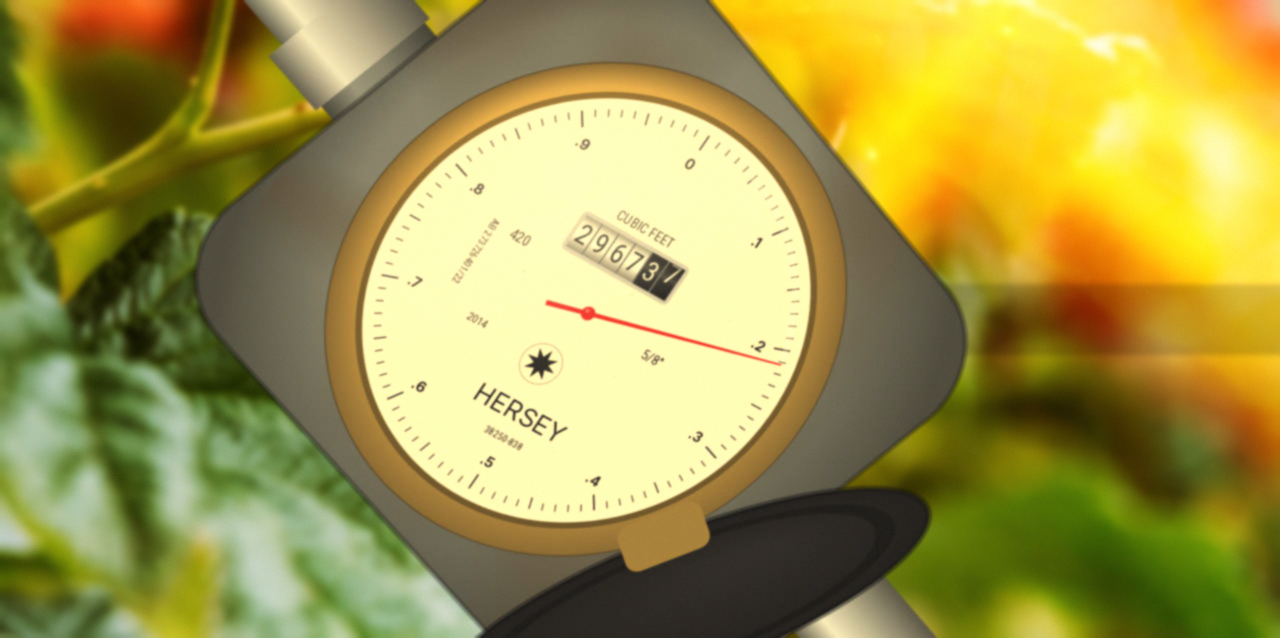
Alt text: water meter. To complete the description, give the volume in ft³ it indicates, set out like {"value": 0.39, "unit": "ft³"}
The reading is {"value": 296737.21, "unit": "ft³"}
